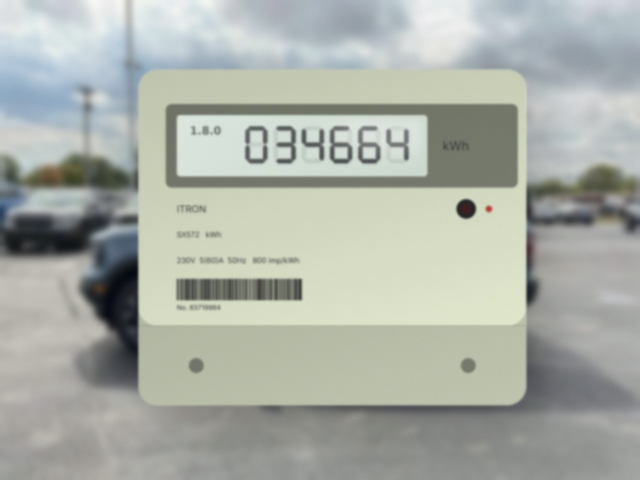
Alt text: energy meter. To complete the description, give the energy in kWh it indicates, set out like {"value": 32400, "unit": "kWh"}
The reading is {"value": 34664, "unit": "kWh"}
